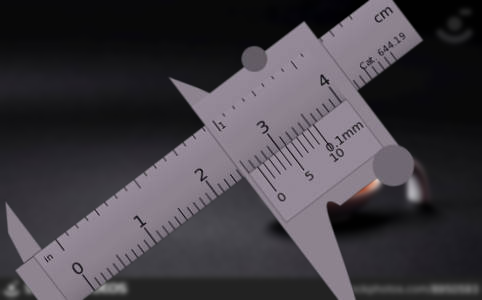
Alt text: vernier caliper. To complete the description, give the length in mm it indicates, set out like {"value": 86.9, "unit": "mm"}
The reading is {"value": 26.4, "unit": "mm"}
